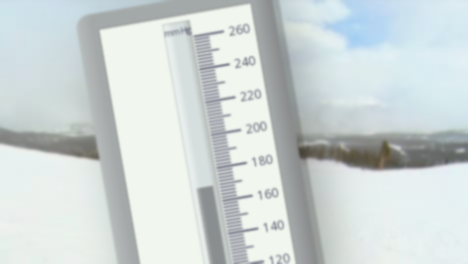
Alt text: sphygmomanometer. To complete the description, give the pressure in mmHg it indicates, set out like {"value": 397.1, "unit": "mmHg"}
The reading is {"value": 170, "unit": "mmHg"}
